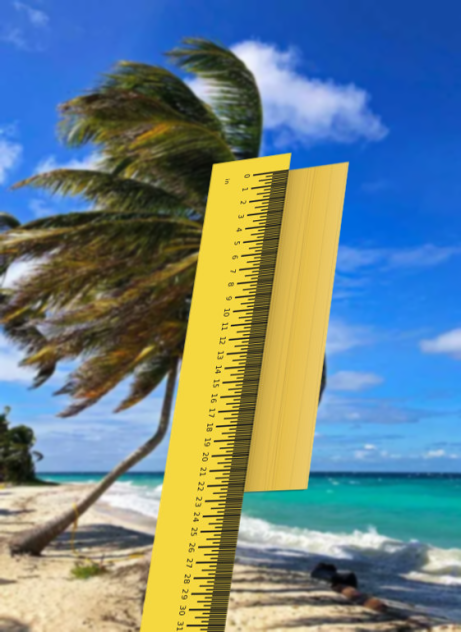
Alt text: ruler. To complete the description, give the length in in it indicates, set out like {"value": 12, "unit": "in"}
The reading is {"value": 22.5, "unit": "in"}
